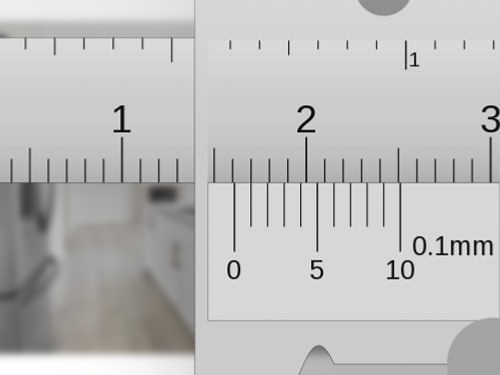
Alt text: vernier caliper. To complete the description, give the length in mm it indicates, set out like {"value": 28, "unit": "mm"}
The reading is {"value": 16.1, "unit": "mm"}
